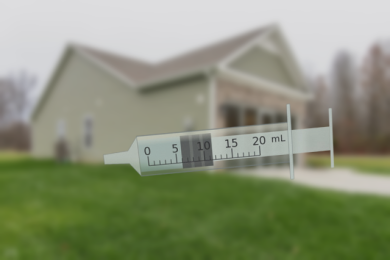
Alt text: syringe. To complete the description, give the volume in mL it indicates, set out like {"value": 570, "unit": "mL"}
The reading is {"value": 6, "unit": "mL"}
